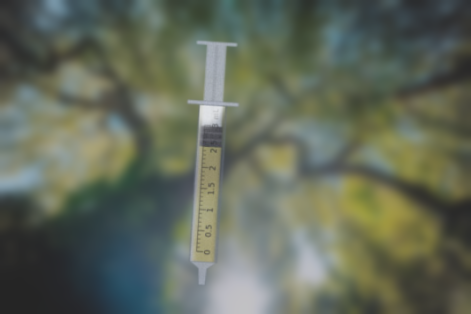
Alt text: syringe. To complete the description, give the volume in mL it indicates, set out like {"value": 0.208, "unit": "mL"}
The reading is {"value": 2.5, "unit": "mL"}
